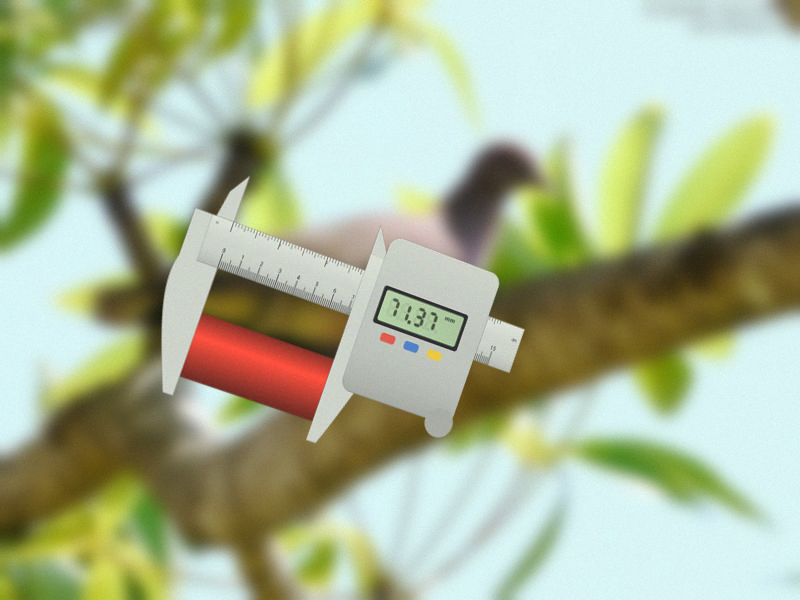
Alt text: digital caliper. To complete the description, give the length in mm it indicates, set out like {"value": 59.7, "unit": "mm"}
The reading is {"value": 71.37, "unit": "mm"}
